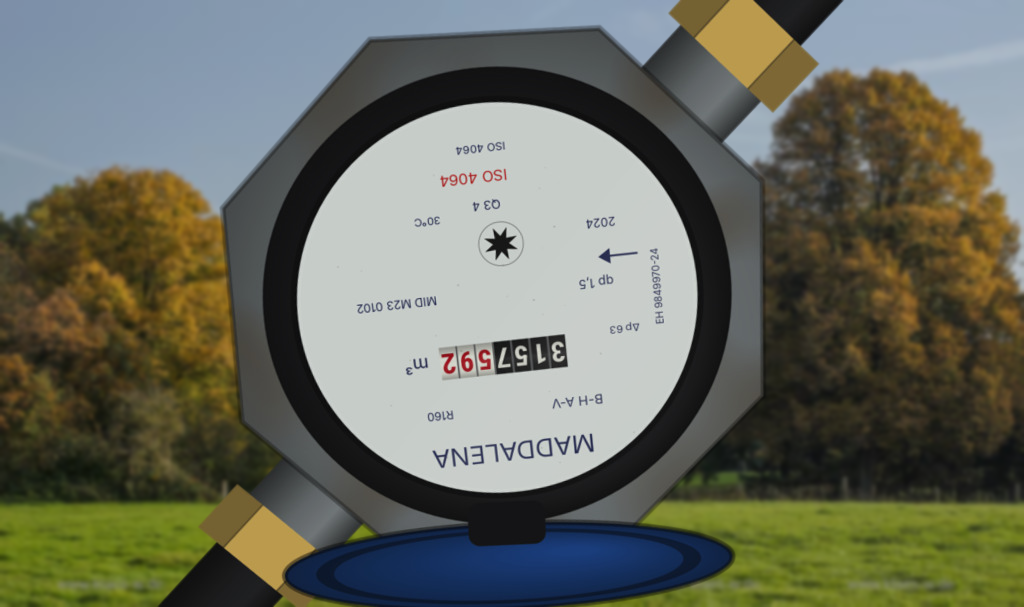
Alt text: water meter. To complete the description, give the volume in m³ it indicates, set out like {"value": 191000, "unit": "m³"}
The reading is {"value": 3157.592, "unit": "m³"}
